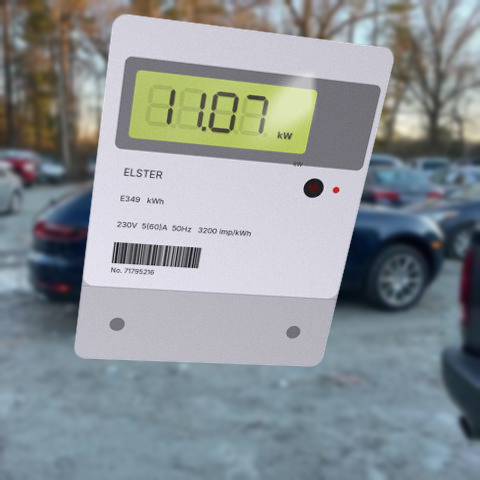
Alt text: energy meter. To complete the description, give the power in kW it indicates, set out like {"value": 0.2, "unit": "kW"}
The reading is {"value": 11.07, "unit": "kW"}
